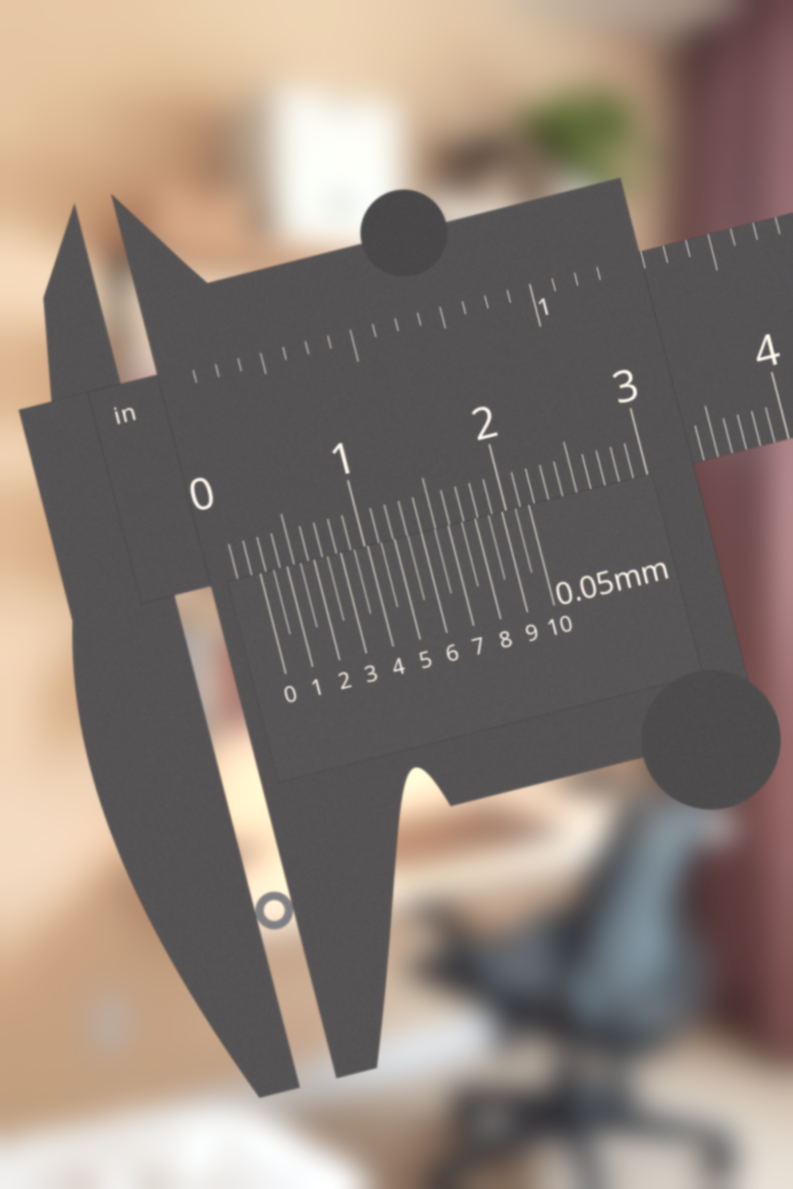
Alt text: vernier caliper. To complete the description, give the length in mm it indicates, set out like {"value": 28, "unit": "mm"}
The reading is {"value": 2.6, "unit": "mm"}
